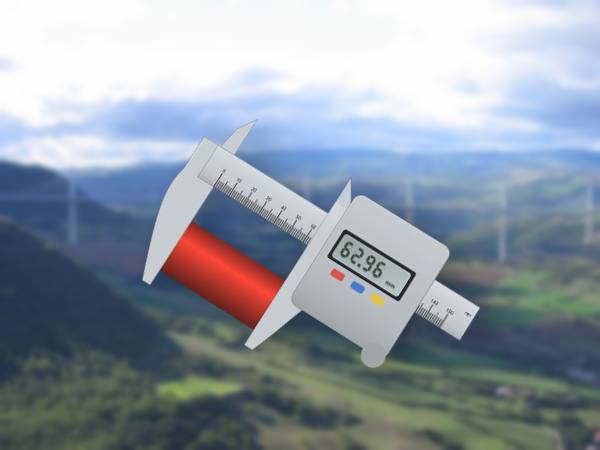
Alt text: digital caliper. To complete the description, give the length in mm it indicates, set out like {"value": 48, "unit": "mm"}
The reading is {"value": 62.96, "unit": "mm"}
